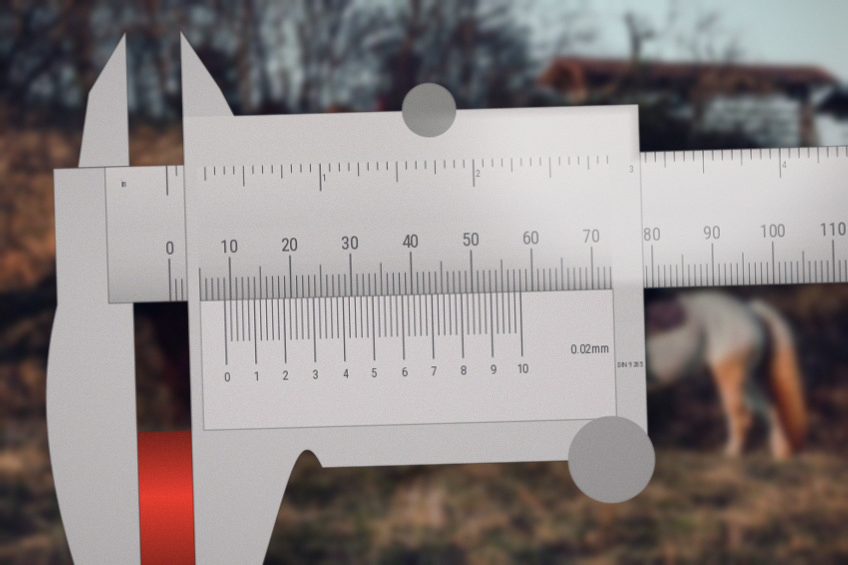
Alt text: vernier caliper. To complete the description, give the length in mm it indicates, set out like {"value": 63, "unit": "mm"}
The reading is {"value": 9.0, "unit": "mm"}
